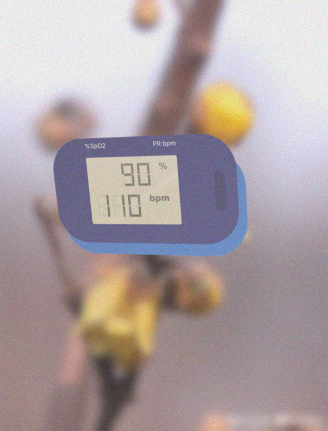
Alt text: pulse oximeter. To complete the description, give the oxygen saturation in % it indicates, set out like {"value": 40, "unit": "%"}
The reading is {"value": 90, "unit": "%"}
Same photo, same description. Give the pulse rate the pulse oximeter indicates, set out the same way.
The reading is {"value": 110, "unit": "bpm"}
